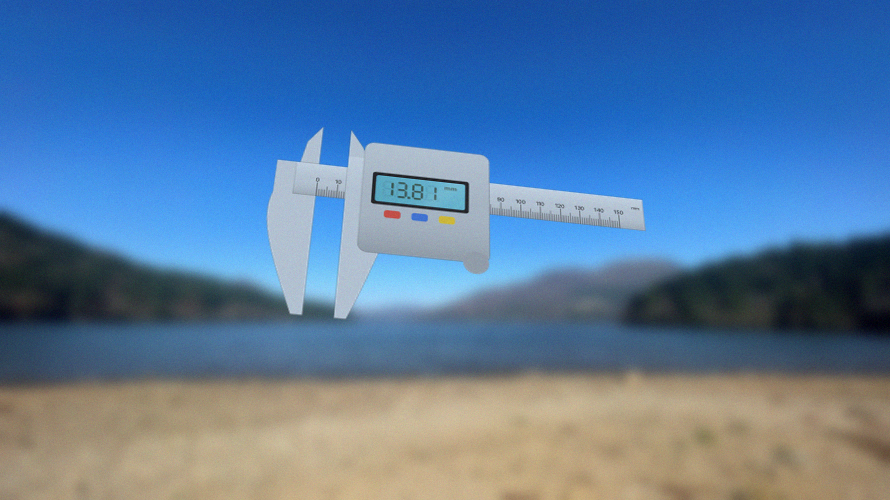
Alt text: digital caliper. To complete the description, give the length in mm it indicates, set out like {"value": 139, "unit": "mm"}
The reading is {"value": 13.81, "unit": "mm"}
